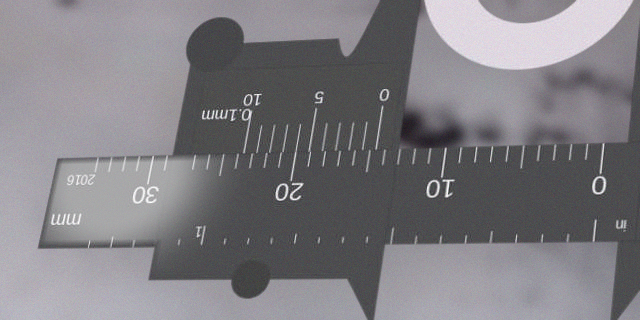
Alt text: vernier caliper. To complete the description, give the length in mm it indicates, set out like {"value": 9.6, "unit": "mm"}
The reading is {"value": 14.6, "unit": "mm"}
